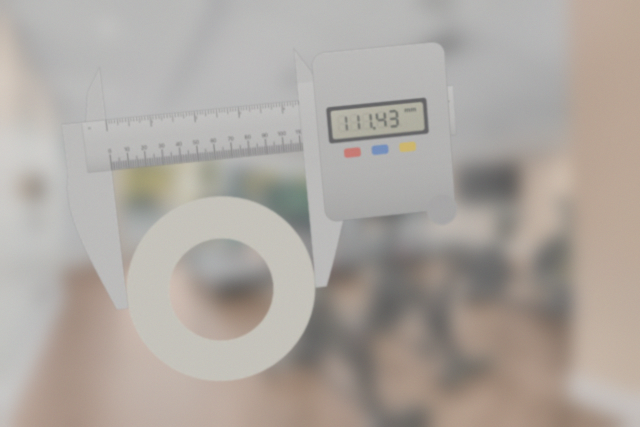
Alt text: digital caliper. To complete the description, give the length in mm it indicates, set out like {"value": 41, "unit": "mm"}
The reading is {"value": 111.43, "unit": "mm"}
